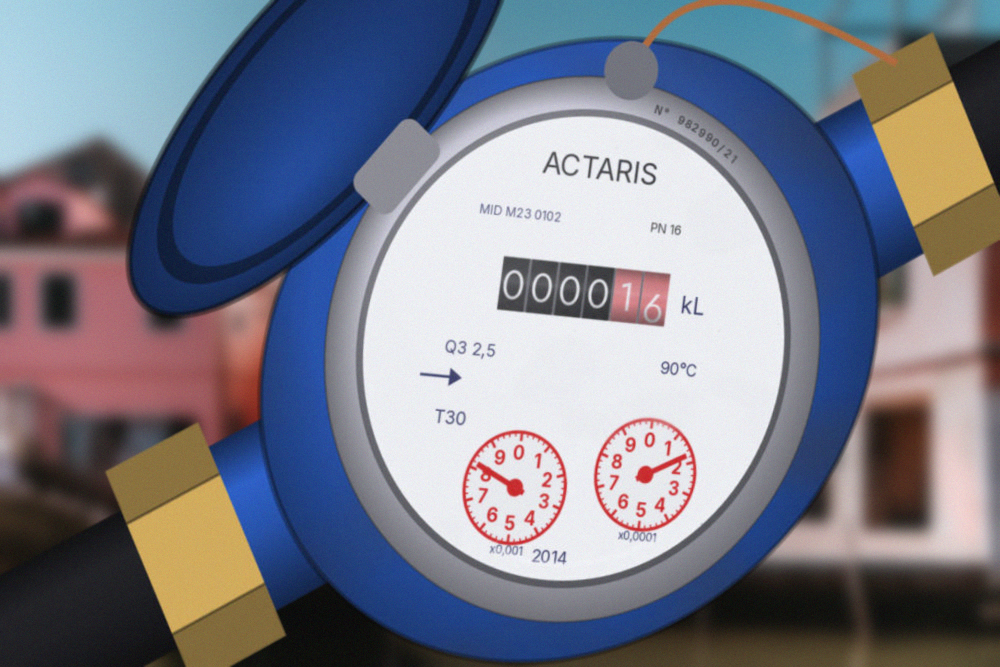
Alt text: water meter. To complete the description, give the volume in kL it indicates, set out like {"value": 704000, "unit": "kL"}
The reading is {"value": 0.1581, "unit": "kL"}
